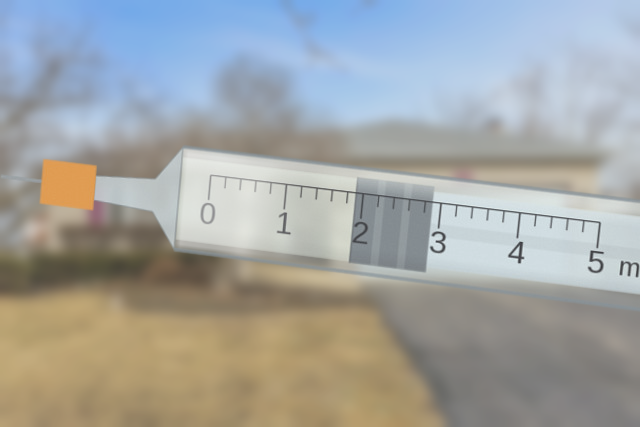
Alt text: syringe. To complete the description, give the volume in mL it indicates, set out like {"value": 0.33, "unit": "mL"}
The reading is {"value": 1.9, "unit": "mL"}
